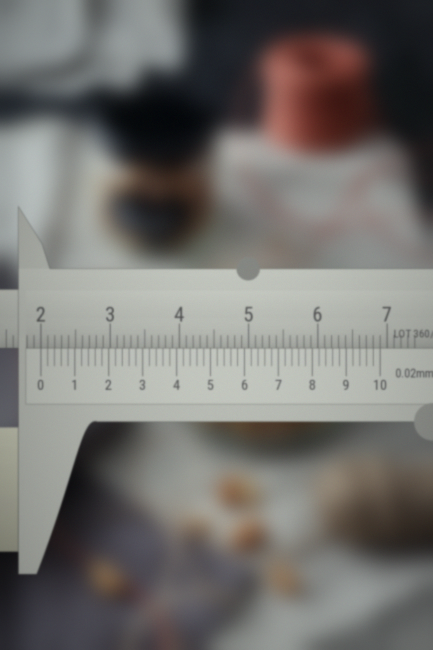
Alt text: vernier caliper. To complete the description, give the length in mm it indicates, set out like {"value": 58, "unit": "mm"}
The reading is {"value": 20.0, "unit": "mm"}
